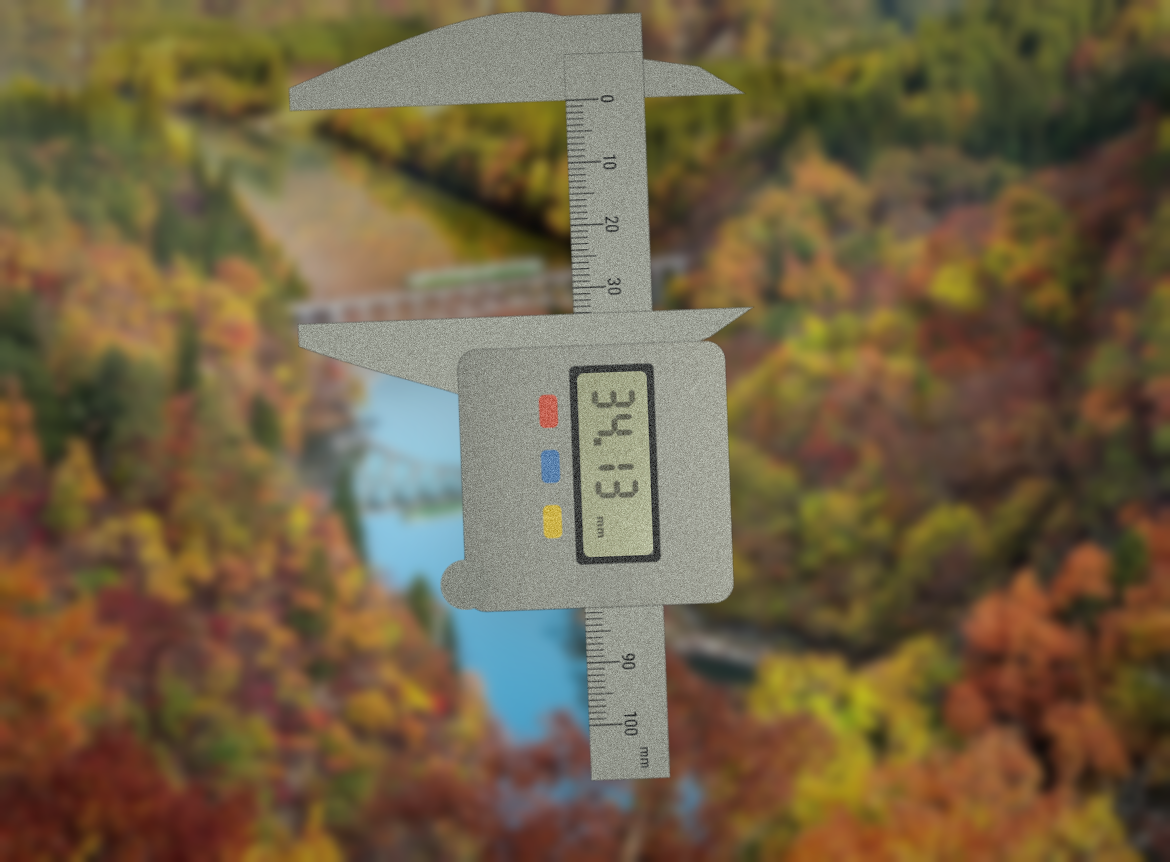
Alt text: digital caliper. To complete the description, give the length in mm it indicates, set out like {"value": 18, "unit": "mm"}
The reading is {"value": 34.13, "unit": "mm"}
